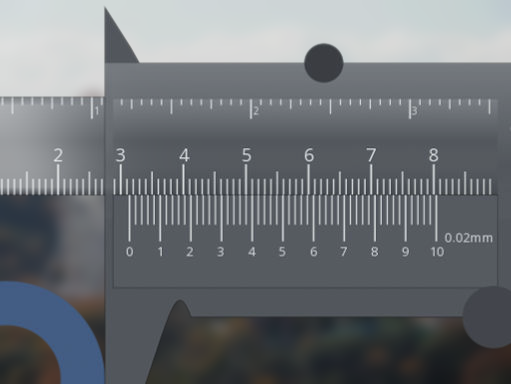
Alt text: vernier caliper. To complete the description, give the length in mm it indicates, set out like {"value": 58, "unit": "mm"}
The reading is {"value": 31.4, "unit": "mm"}
